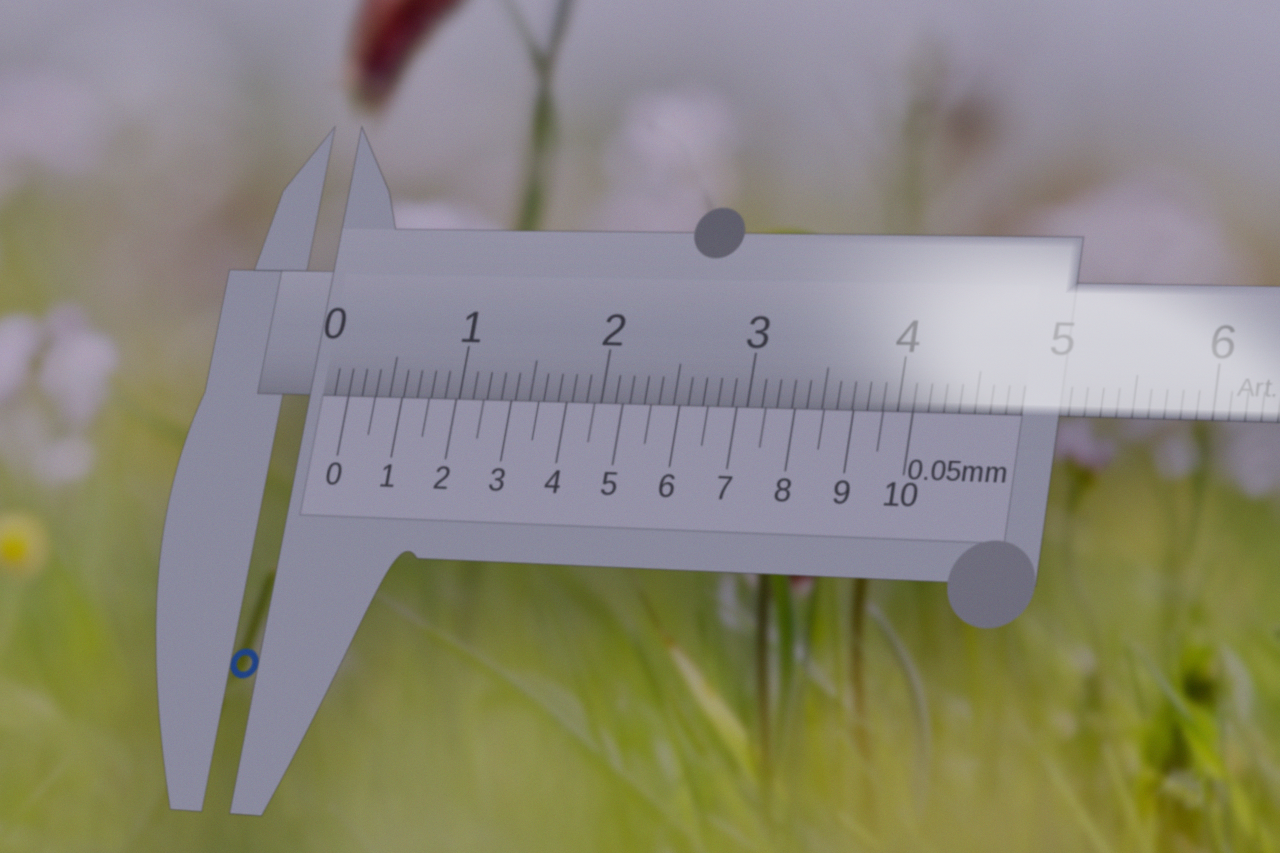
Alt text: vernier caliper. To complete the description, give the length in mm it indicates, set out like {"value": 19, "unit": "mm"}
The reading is {"value": 2.0, "unit": "mm"}
